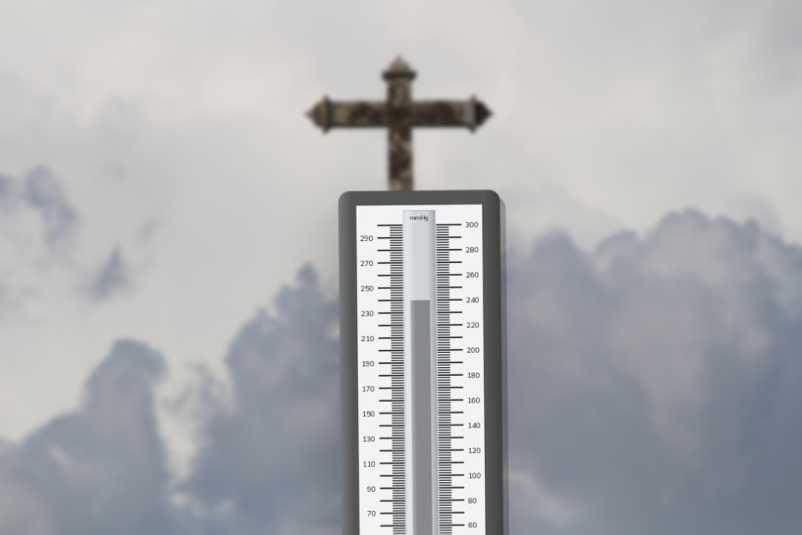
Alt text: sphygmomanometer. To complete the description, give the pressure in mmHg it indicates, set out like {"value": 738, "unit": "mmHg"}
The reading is {"value": 240, "unit": "mmHg"}
